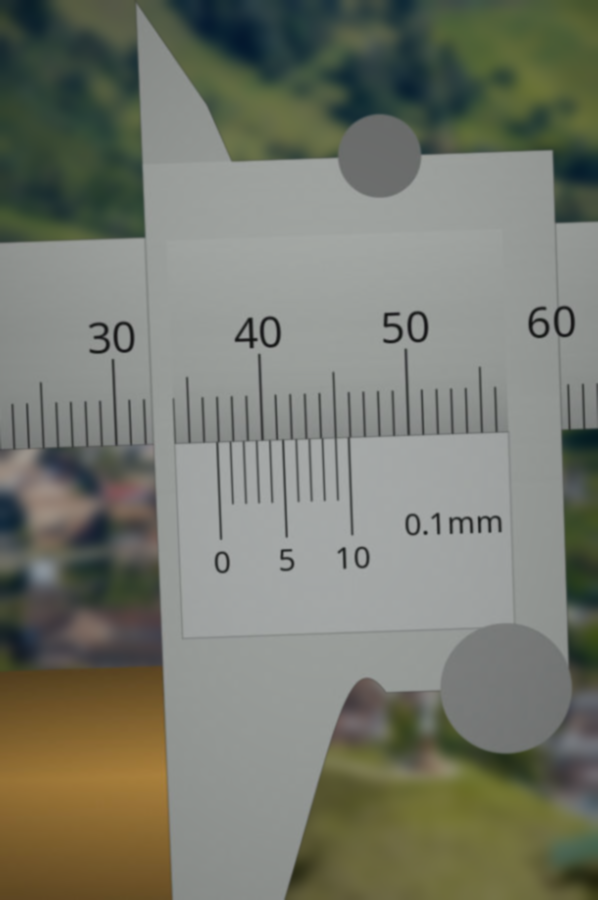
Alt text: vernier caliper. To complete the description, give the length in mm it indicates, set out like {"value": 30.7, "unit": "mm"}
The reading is {"value": 36.9, "unit": "mm"}
